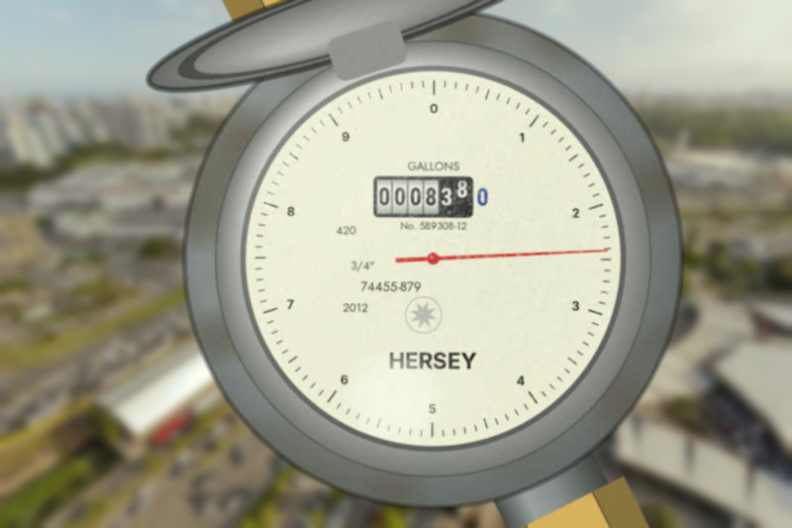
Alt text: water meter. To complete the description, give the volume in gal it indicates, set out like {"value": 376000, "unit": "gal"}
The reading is {"value": 8382.4, "unit": "gal"}
